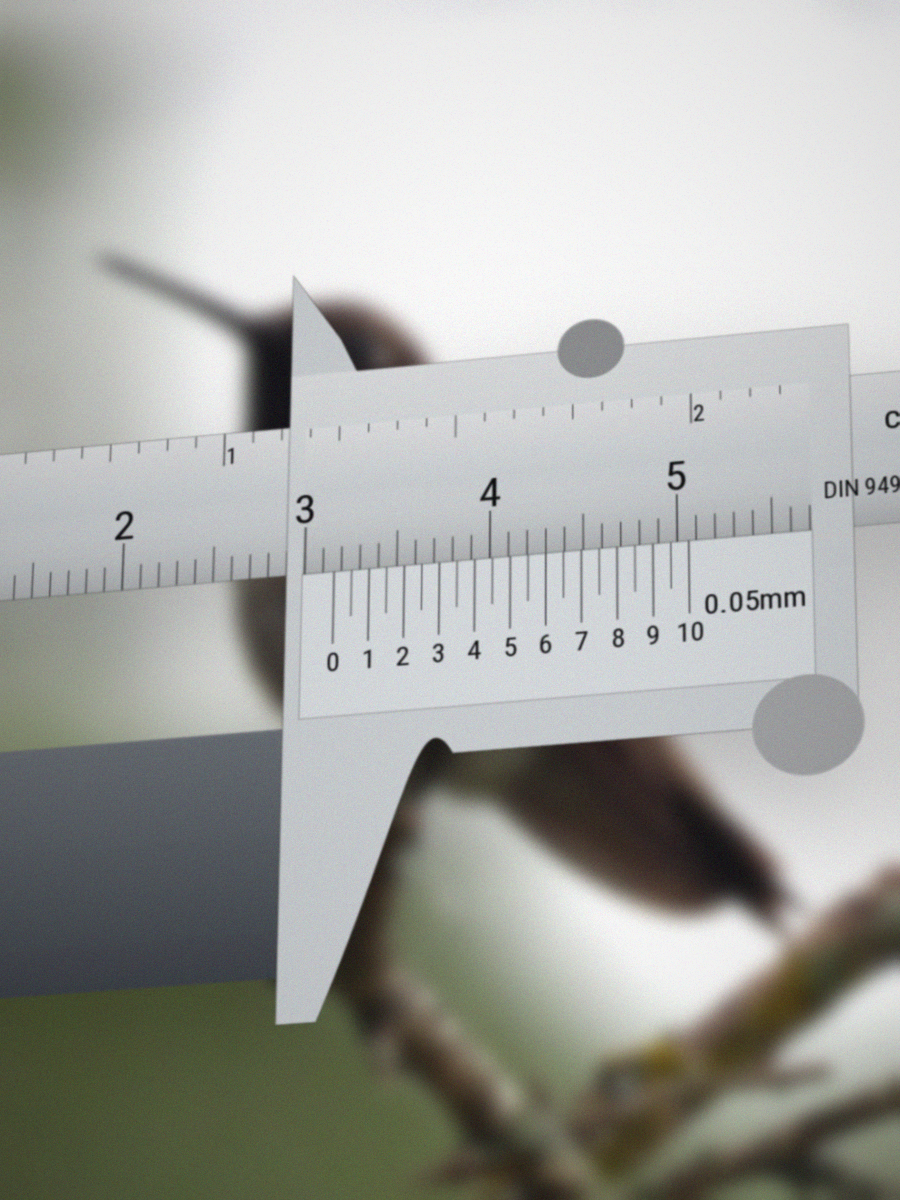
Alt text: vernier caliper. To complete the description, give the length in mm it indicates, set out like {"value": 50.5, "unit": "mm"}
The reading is {"value": 31.6, "unit": "mm"}
